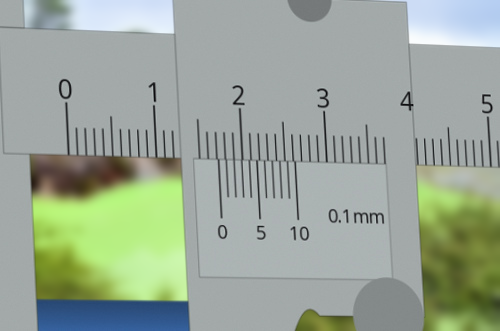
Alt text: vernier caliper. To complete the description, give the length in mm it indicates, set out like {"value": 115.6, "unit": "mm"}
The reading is {"value": 17.2, "unit": "mm"}
